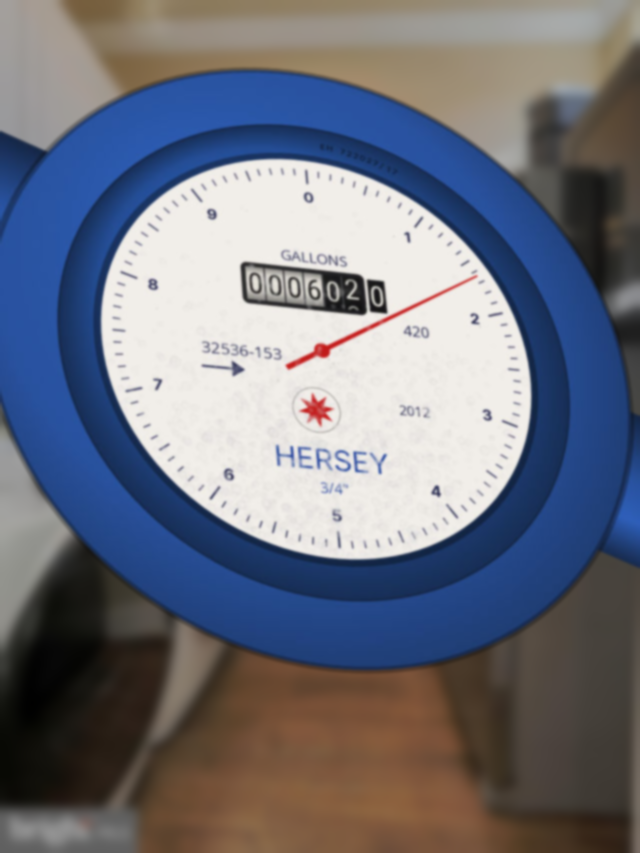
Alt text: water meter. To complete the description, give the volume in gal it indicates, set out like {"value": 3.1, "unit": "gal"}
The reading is {"value": 6021.6, "unit": "gal"}
